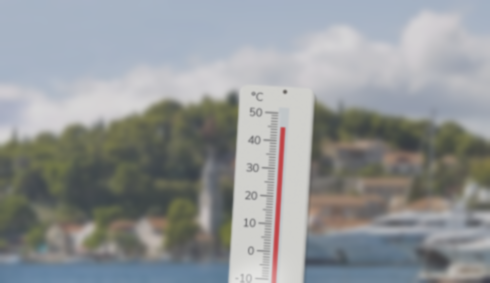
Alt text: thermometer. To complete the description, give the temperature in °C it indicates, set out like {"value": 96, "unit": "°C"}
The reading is {"value": 45, "unit": "°C"}
